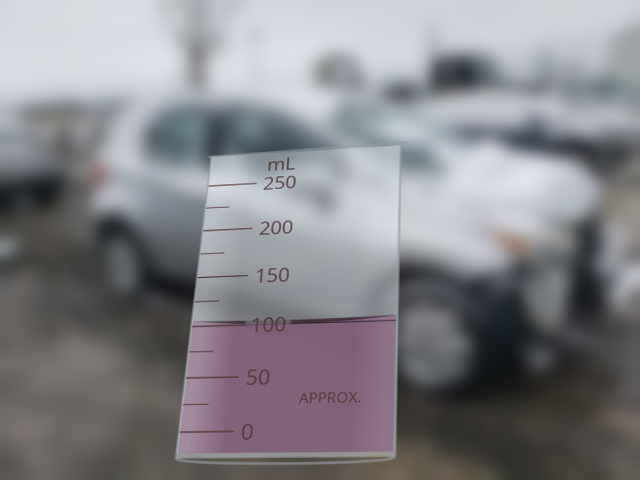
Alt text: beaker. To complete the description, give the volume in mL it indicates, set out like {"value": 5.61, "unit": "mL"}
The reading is {"value": 100, "unit": "mL"}
